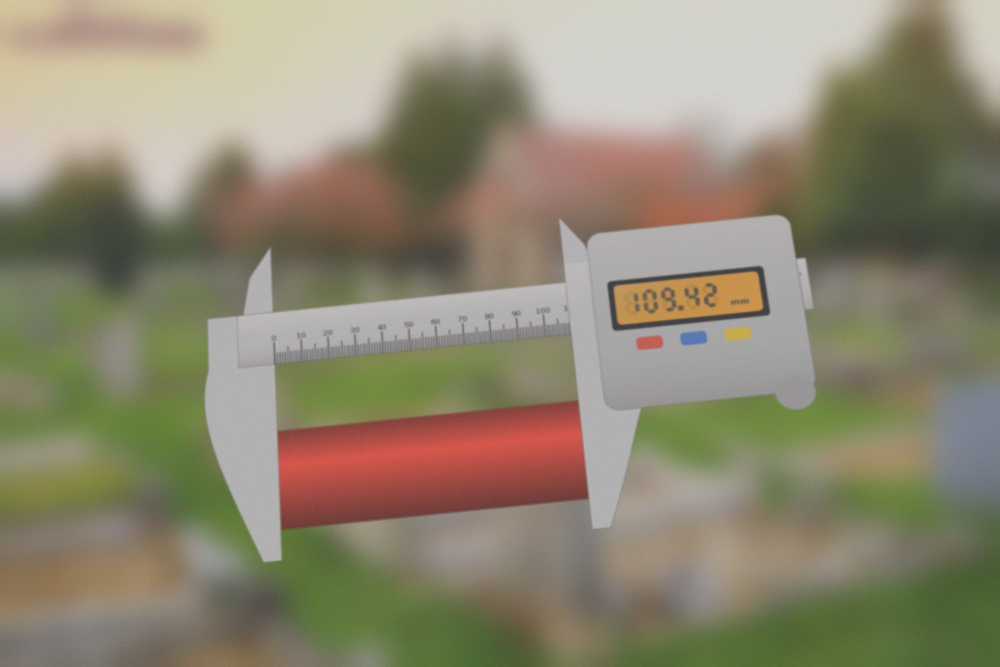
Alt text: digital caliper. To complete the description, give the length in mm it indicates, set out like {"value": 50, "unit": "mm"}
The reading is {"value": 109.42, "unit": "mm"}
